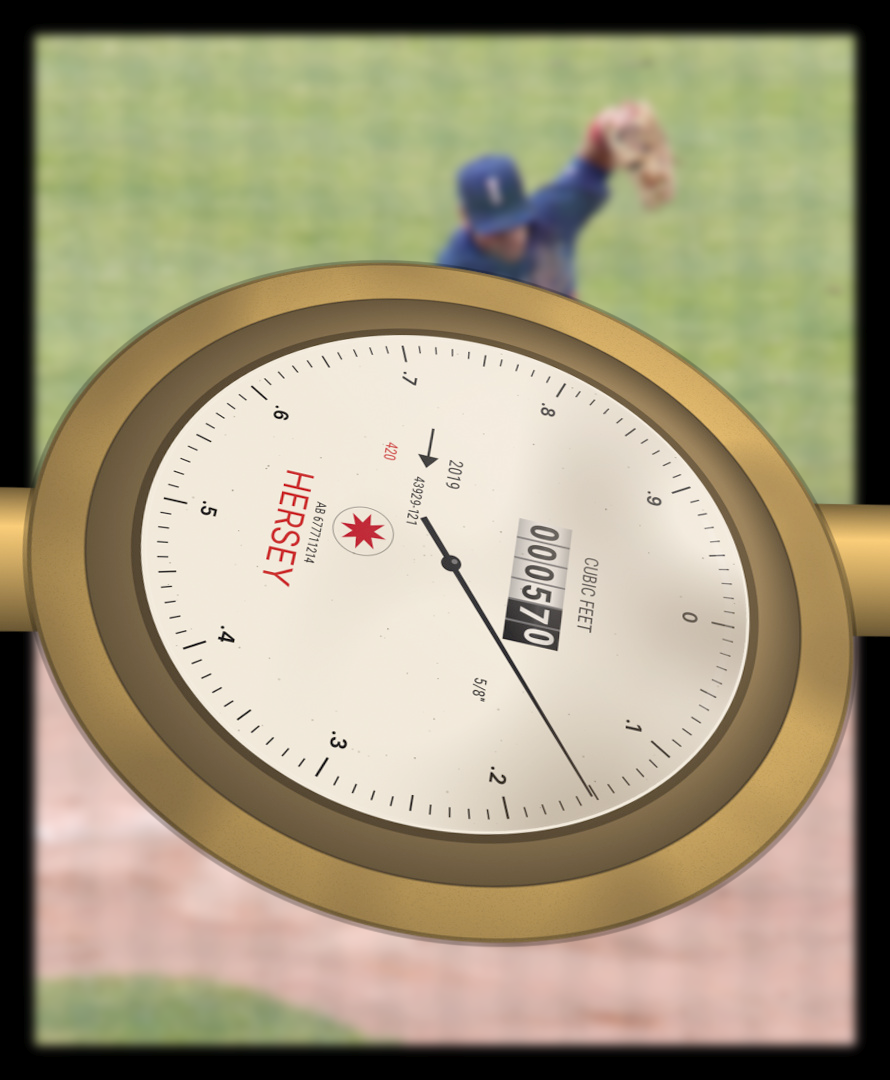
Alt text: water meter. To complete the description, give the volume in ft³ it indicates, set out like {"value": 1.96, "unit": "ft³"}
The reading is {"value": 570.15, "unit": "ft³"}
